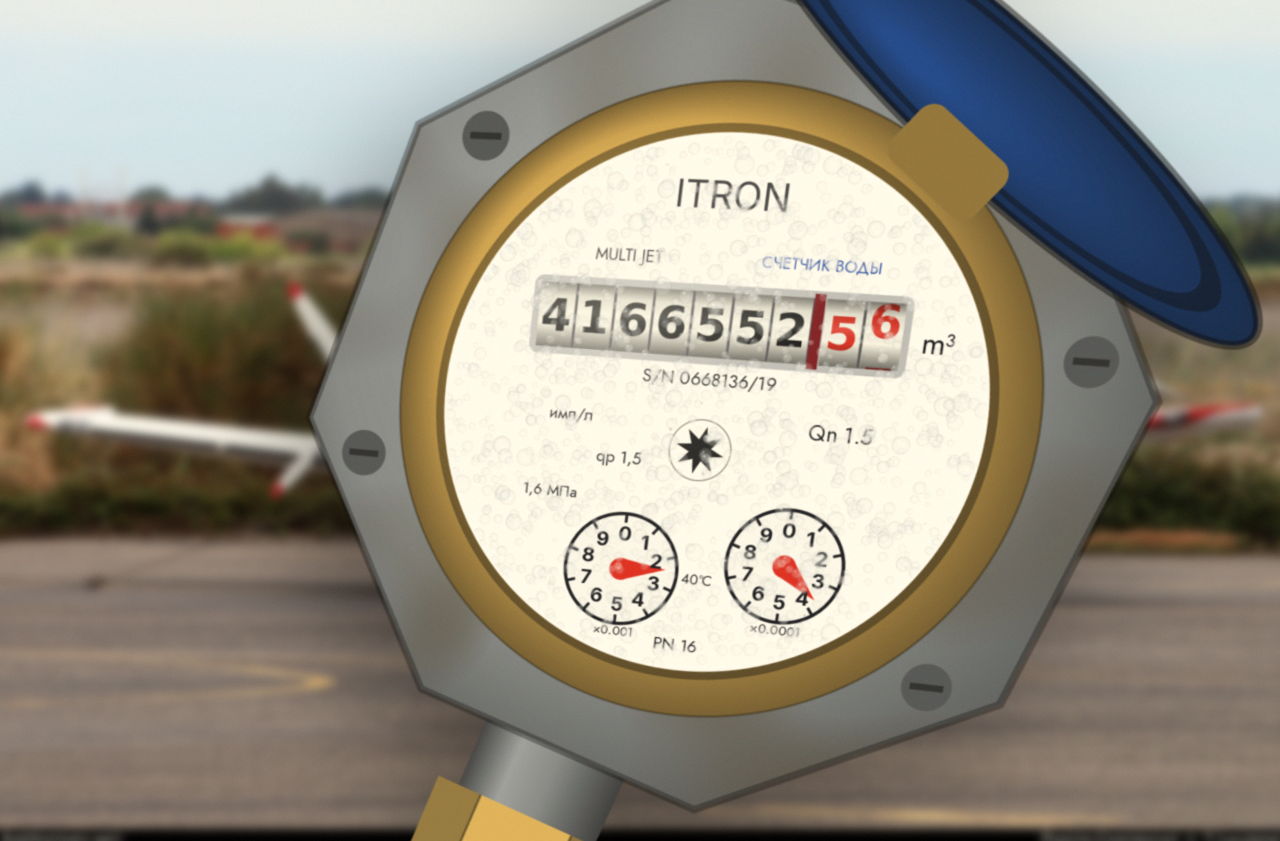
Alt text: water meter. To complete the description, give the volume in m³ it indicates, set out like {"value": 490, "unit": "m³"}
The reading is {"value": 4166552.5623, "unit": "m³"}
